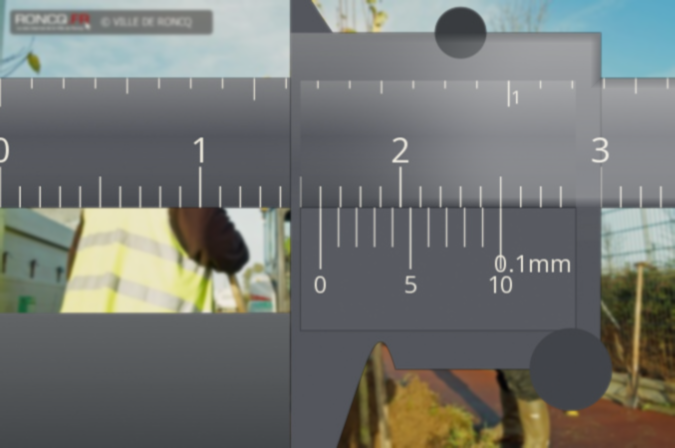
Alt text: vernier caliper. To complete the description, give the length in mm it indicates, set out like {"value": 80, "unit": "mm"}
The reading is {"value": 16.0, "unit": "mm"}
